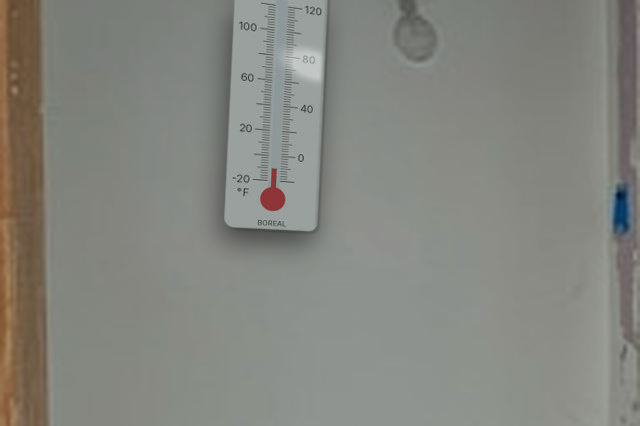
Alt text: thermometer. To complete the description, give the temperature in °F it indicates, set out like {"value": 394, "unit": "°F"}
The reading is {"value": -10, "unit": "°F"}
